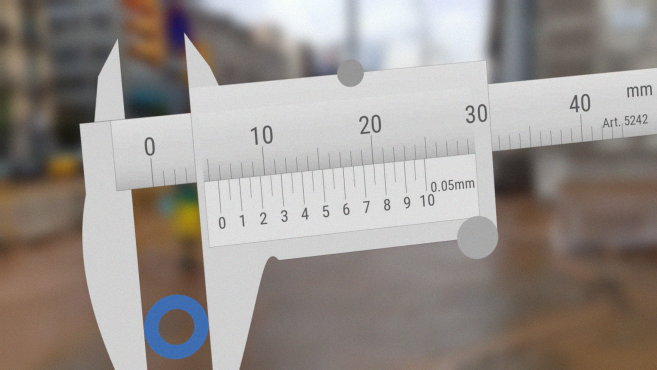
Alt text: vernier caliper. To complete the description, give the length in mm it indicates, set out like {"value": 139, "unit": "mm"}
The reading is {"value": 5.8, "unit": "mm"}
